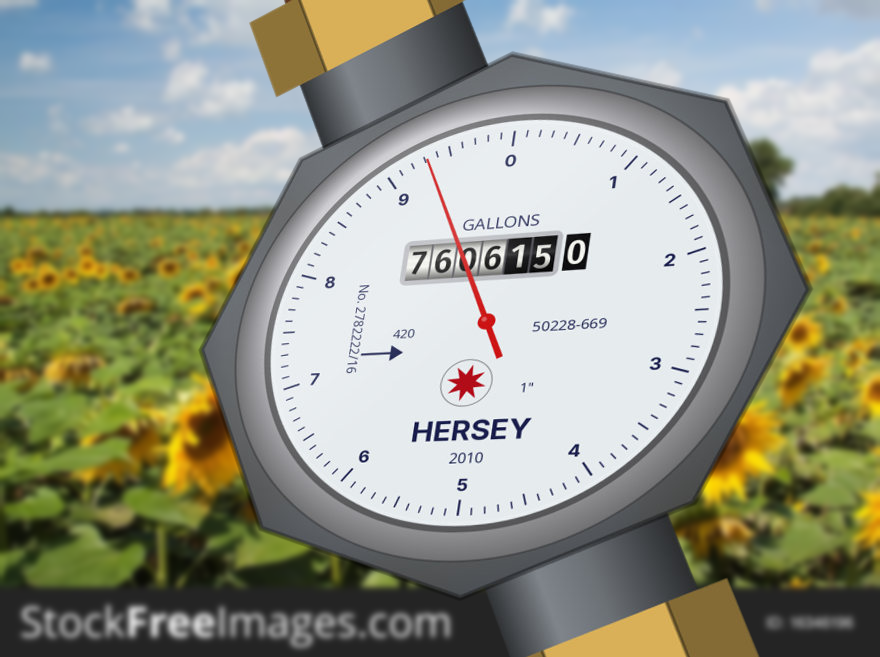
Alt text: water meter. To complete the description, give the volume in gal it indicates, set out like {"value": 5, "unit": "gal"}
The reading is {"value": 7606149.3, "unit": "gal"}
